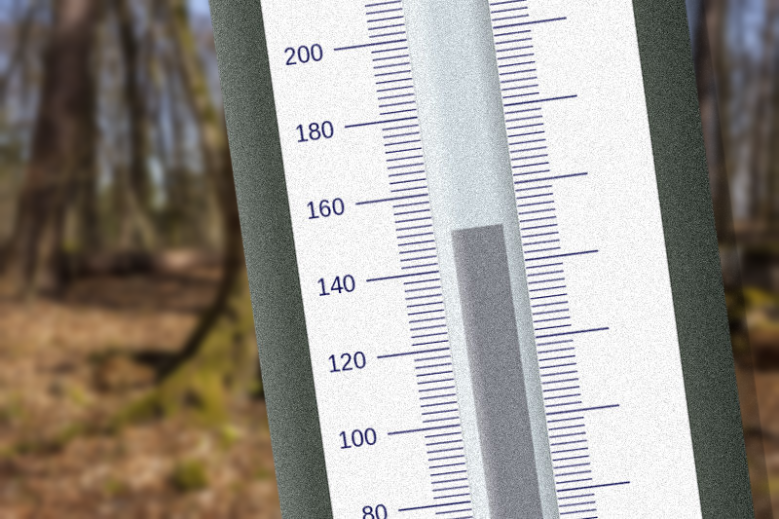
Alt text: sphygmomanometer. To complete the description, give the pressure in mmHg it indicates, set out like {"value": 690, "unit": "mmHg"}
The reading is {"value": 150, "unit": "mmHg"}
